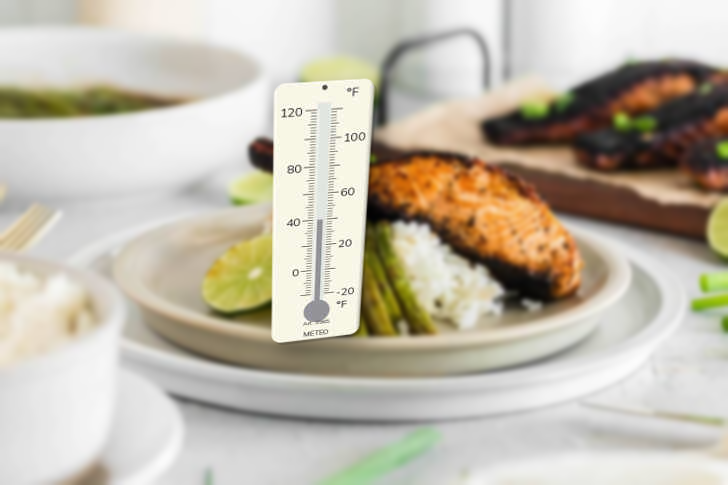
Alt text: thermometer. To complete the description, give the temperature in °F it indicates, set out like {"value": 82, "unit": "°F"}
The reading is {"value": 40, "unit": "°F"}
